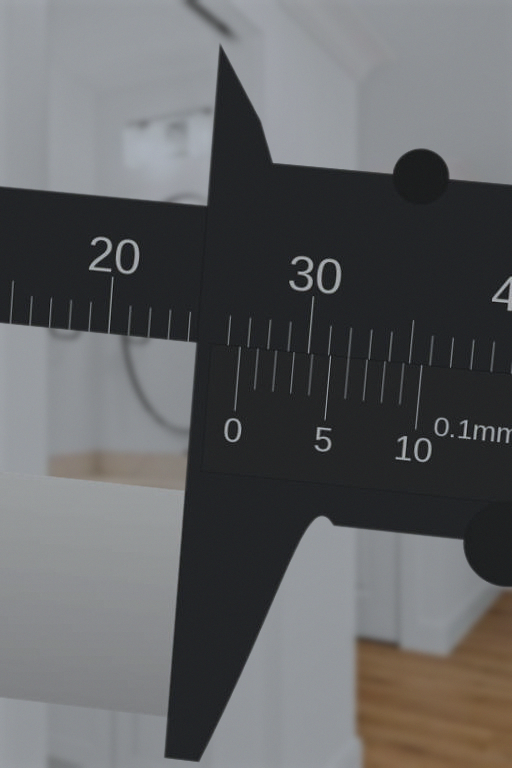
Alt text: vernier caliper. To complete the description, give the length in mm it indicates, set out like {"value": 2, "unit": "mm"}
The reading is {"value": 26.6, "unit": "mm"}
